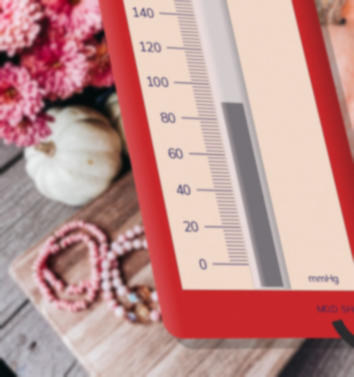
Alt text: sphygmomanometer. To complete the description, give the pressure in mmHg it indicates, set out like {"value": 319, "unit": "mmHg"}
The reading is {"value": 90, "unit": "mmHg"}
